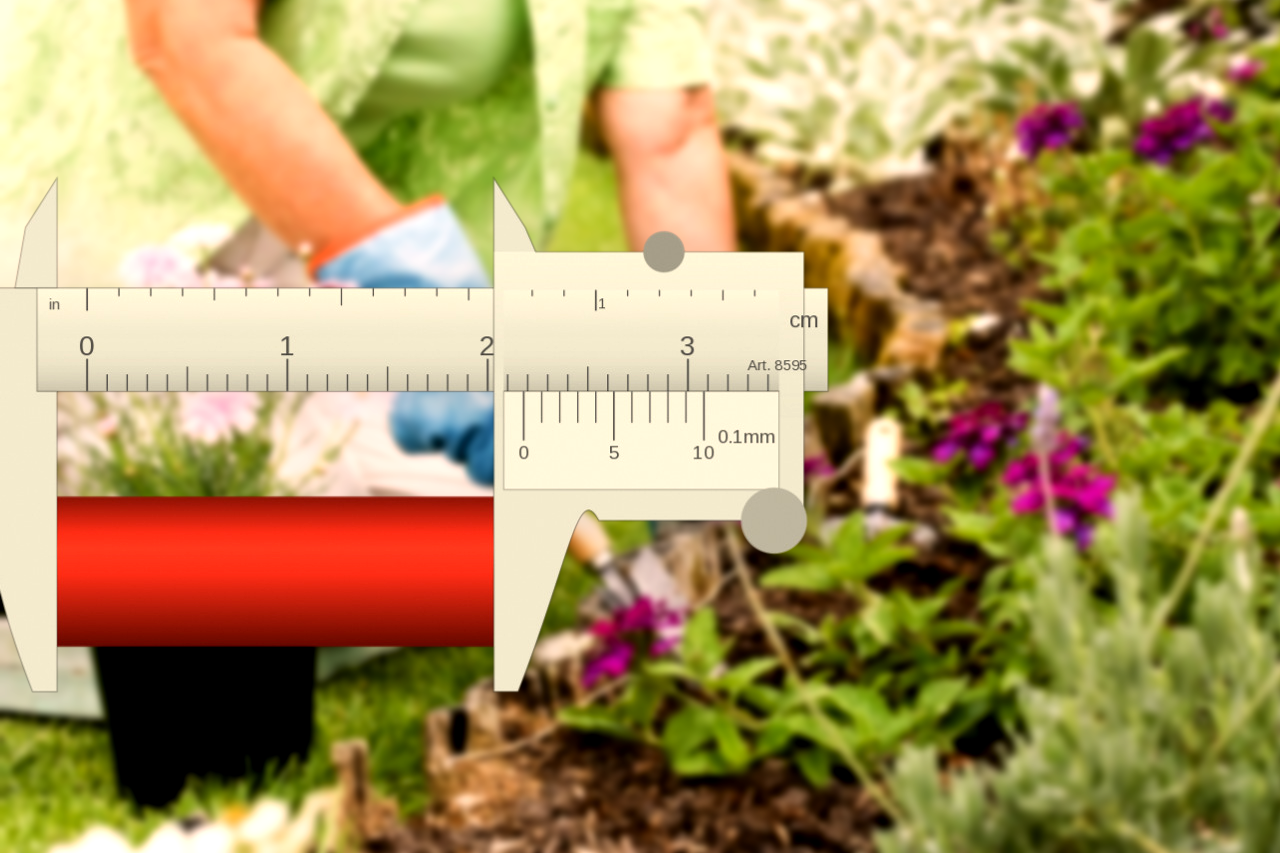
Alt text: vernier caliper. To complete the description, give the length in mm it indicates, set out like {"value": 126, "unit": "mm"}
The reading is {"value": 21.8, "unit": "mm"}
